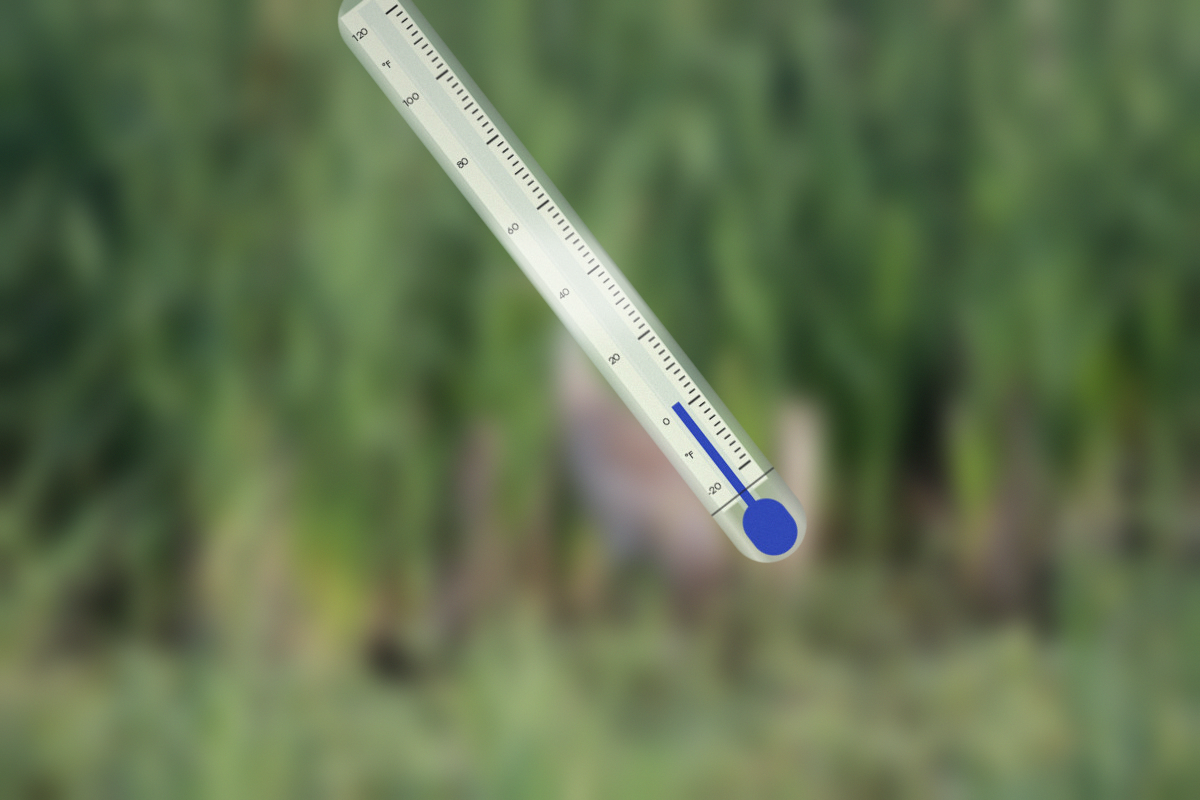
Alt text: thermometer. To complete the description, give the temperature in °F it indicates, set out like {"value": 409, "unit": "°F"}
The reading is {"value": 2, "unit": "°F"}
